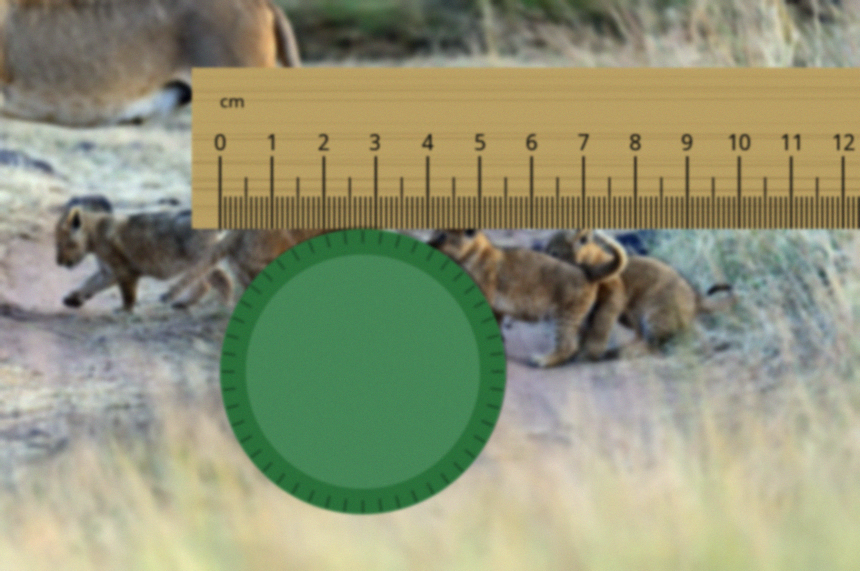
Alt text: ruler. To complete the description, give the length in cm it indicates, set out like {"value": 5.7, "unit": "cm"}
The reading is {"value": 5.5, "unit": "cm"}
